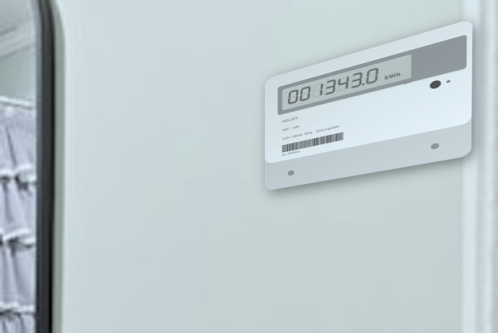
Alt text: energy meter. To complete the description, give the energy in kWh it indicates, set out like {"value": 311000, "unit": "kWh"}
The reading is {"value": 1343.0, "unit": "kWh"}
